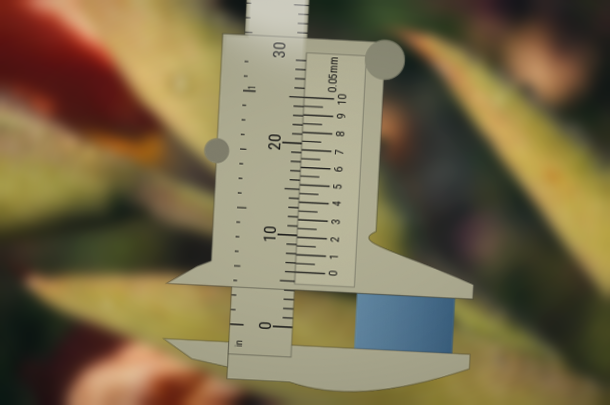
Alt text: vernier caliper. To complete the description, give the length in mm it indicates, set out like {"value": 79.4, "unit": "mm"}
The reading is {"value": 6.0, "unit": "mm"}
